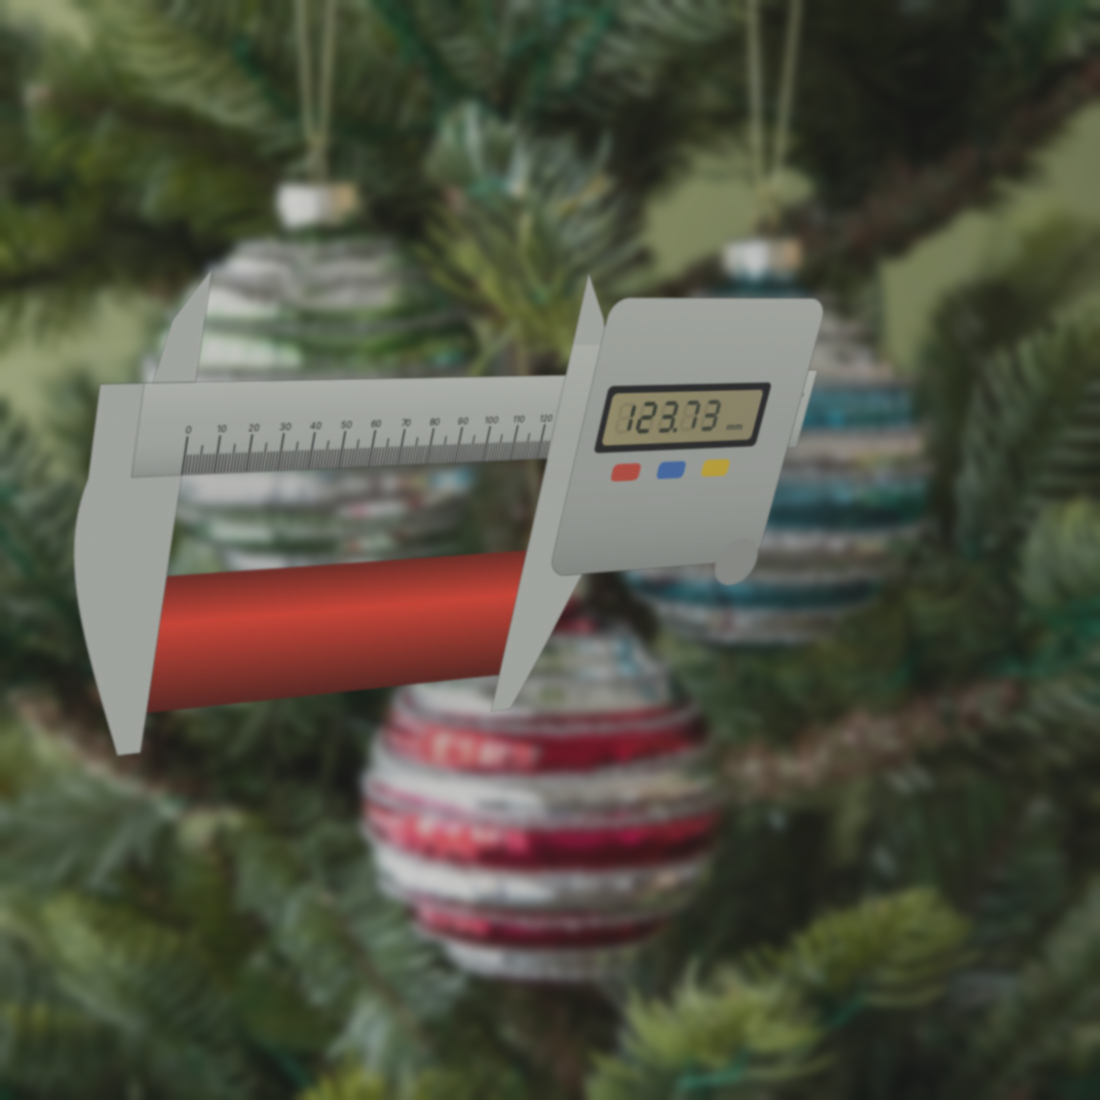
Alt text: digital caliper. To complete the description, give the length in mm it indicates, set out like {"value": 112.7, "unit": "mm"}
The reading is {"value": 123.73, "unit": "mm"}
